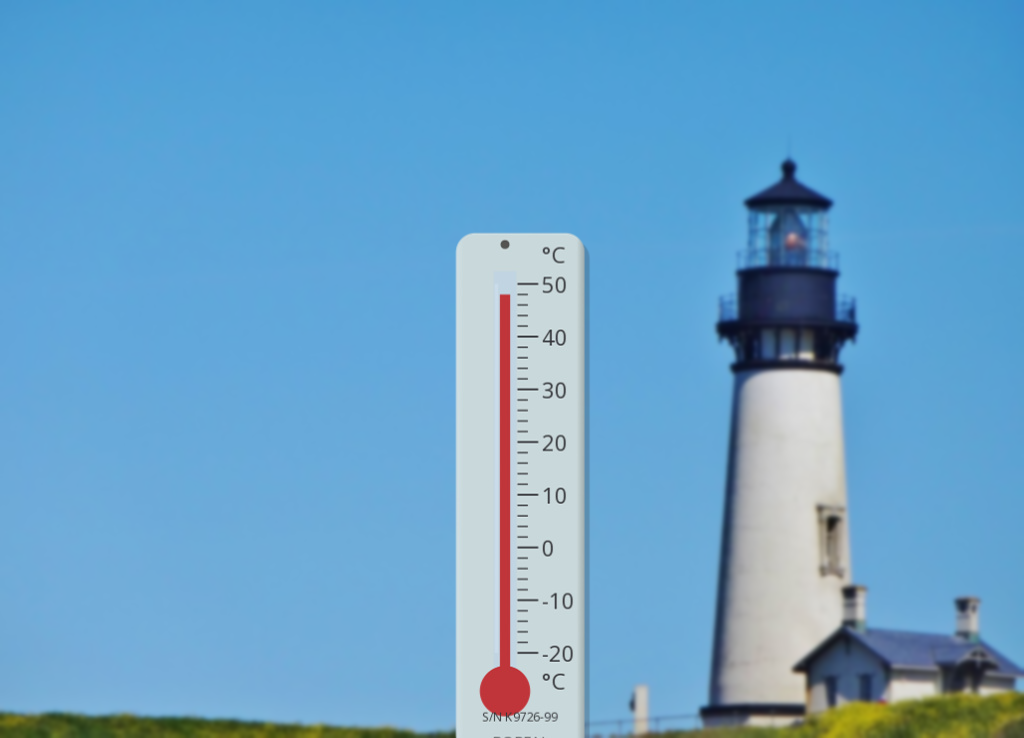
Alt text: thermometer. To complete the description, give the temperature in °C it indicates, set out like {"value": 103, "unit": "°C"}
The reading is {"value": 48, "unit": "°C"}
